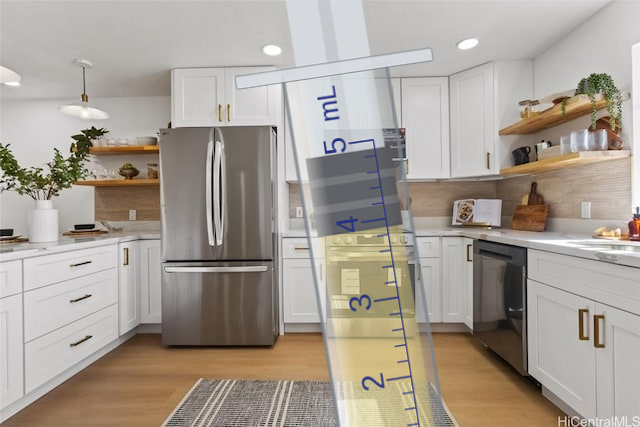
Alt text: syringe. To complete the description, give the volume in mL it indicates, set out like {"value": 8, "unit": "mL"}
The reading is {"value": 3.9, "unit": "mL"}
